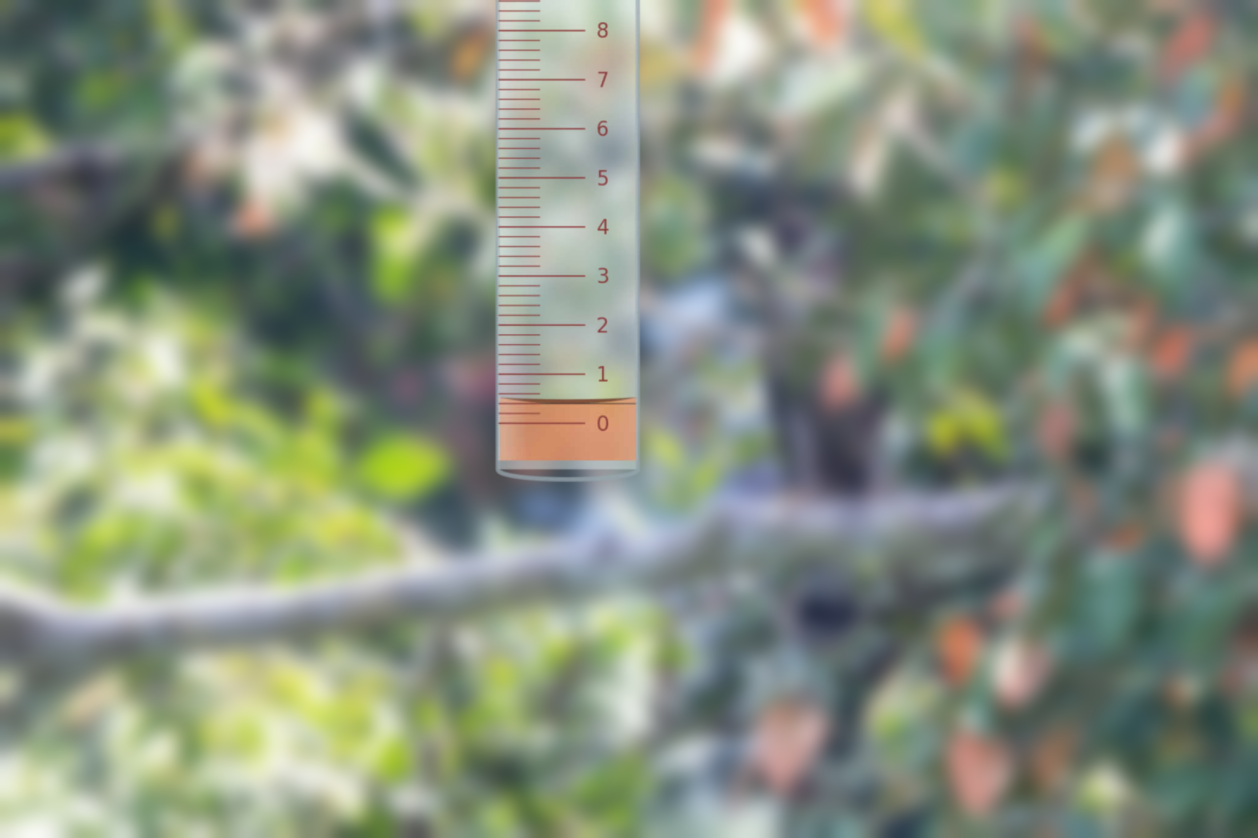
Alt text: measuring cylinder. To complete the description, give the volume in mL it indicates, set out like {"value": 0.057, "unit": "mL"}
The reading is {"value": 0.4, "unit": "mL"}
